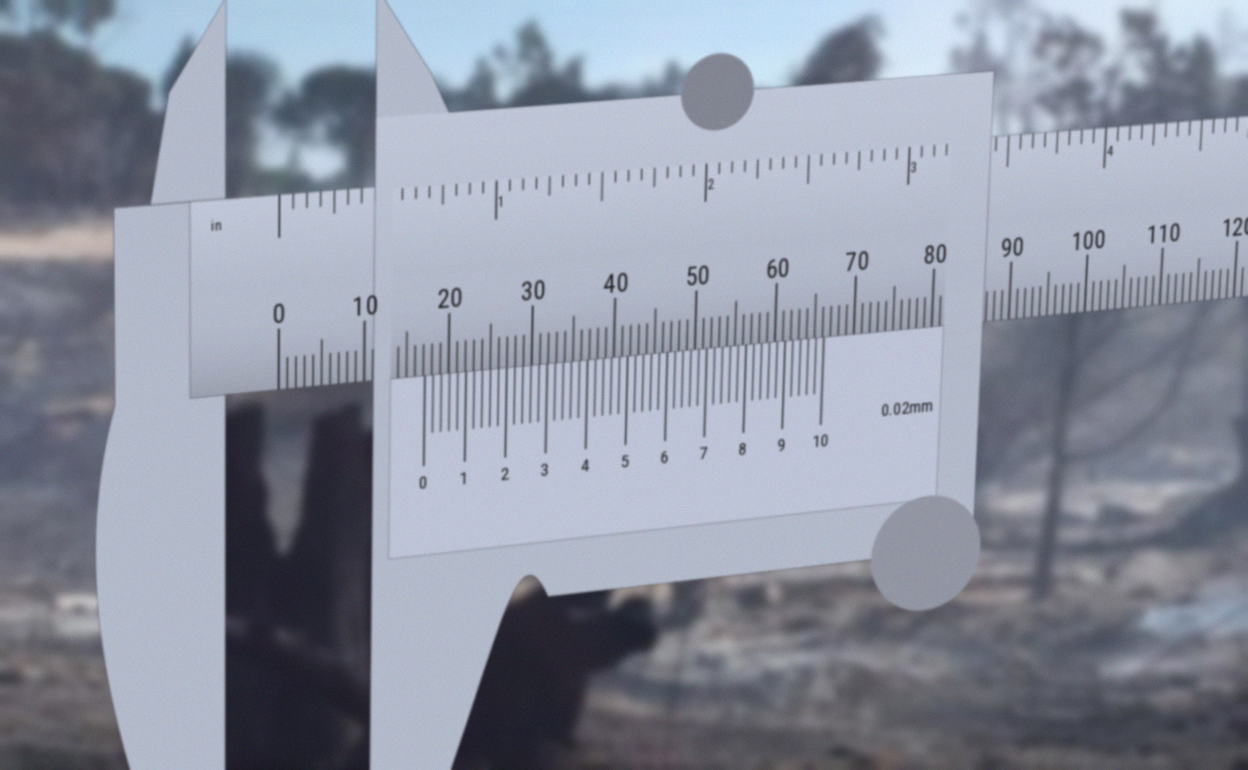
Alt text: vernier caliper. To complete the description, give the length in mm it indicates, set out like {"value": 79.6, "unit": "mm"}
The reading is {"value": 17.2, "unit": "mm"}
